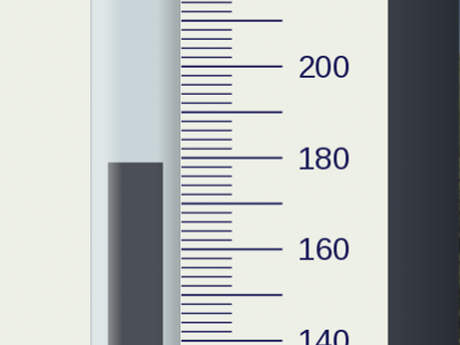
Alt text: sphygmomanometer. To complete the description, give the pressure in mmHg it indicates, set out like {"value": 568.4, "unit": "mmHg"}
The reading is {"value": 179, "unit": "mmHg"}
